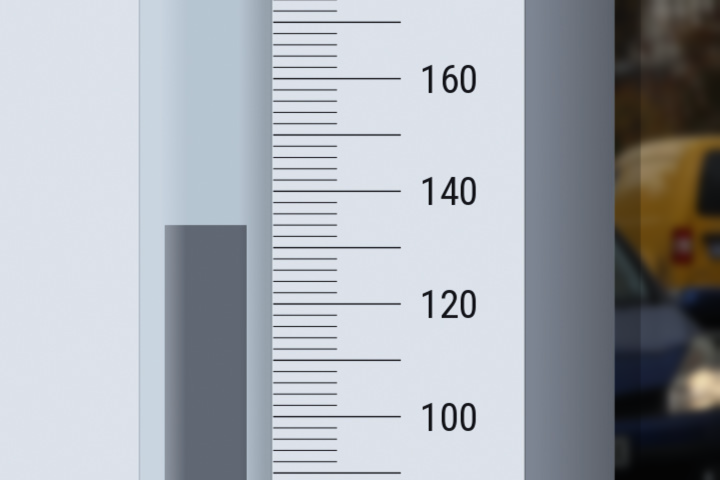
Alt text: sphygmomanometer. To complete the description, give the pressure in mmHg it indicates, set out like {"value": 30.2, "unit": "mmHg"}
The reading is {"value": 134, "unit": "mmHg"}
